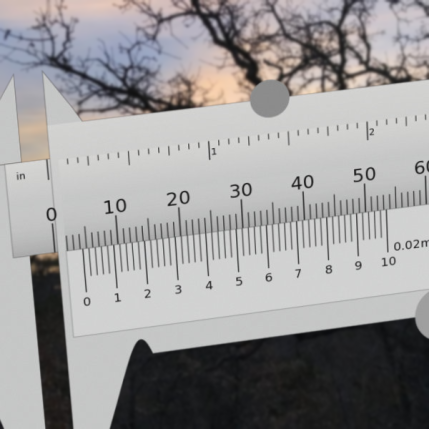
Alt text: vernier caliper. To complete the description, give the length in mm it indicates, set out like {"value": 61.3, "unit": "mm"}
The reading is {"value": 4.4, "unit": "mm"}
